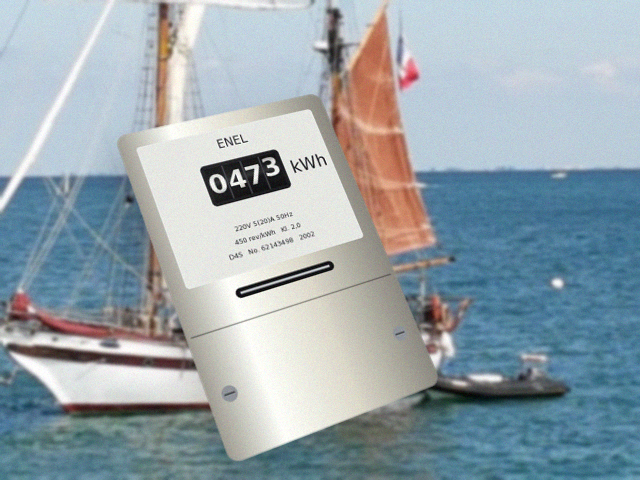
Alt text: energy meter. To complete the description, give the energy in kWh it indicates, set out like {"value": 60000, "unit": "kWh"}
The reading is {"value": 473, "unit": "kWh"}
